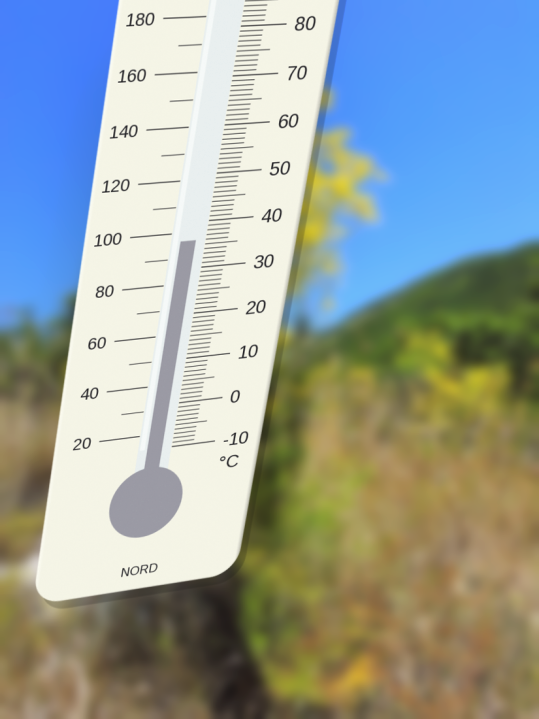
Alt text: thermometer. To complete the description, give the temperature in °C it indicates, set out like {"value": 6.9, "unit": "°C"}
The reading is {"value": 36, "unit": "°C"}
